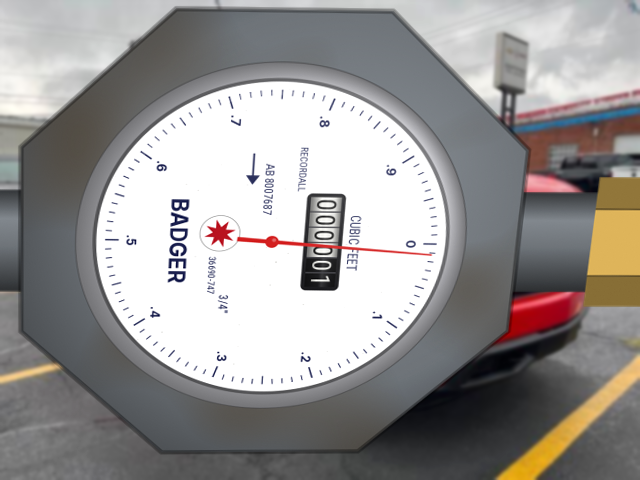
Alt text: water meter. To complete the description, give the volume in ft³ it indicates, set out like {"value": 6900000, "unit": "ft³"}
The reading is {"value": 1.01, "unit": "ft³"}
